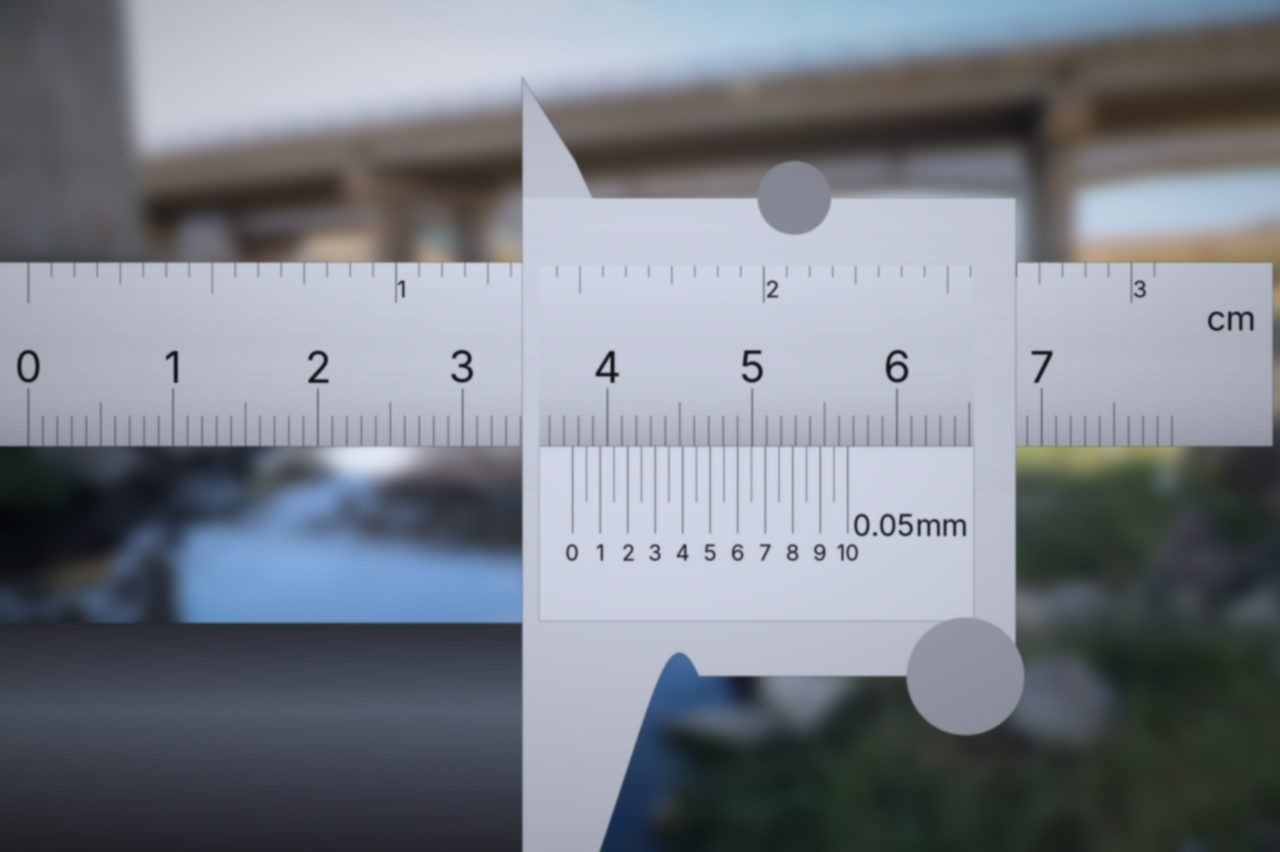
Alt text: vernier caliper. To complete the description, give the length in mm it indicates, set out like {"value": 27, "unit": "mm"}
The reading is {"value": 37.6, "unit": "mm"}
